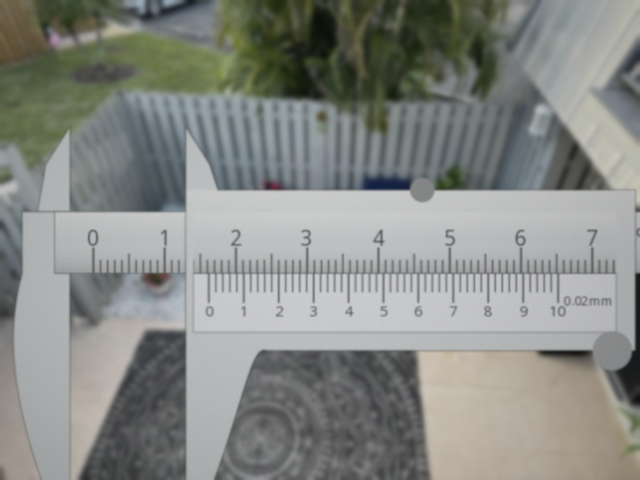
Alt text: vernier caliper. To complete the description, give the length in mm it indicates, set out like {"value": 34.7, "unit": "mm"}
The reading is {"value": 16.2, "unit": "mm"}
